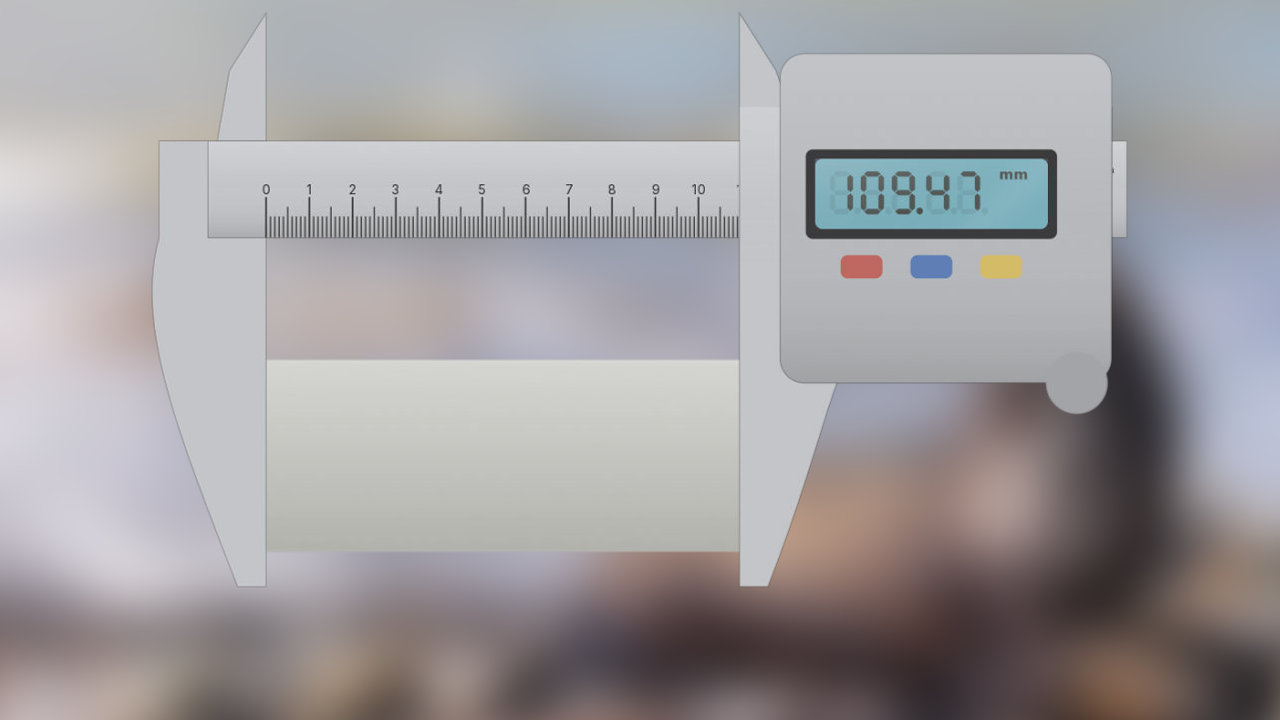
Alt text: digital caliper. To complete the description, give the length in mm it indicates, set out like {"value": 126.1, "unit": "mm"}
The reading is {"value": 109.47, "unit": "mm"}
